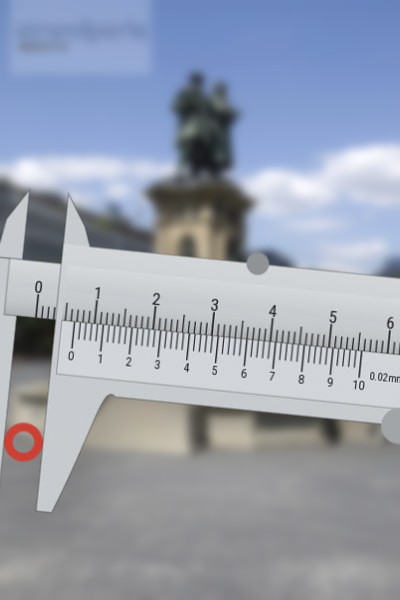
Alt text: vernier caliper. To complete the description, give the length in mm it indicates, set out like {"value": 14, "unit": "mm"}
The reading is {"value": 6.6, "unit": "mm"}
